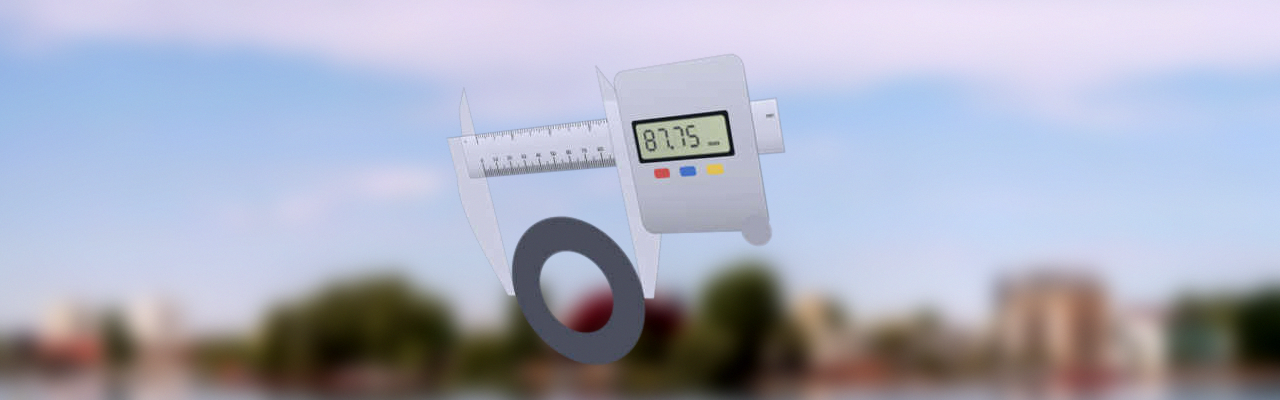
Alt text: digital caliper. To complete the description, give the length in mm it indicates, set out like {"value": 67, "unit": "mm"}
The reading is {"value": 87.75, "unit": "mm"}
